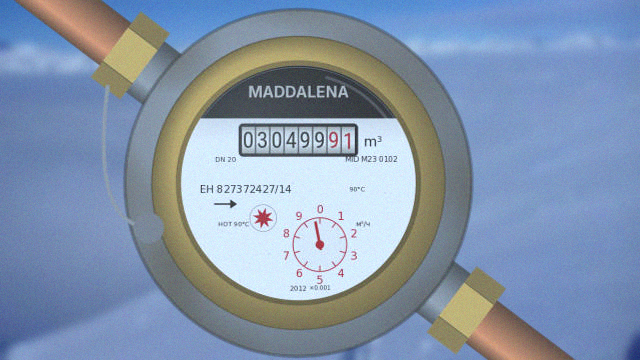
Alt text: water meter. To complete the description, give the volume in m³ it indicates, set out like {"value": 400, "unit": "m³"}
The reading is {"value": 30499.909, "unit": "m³"}
